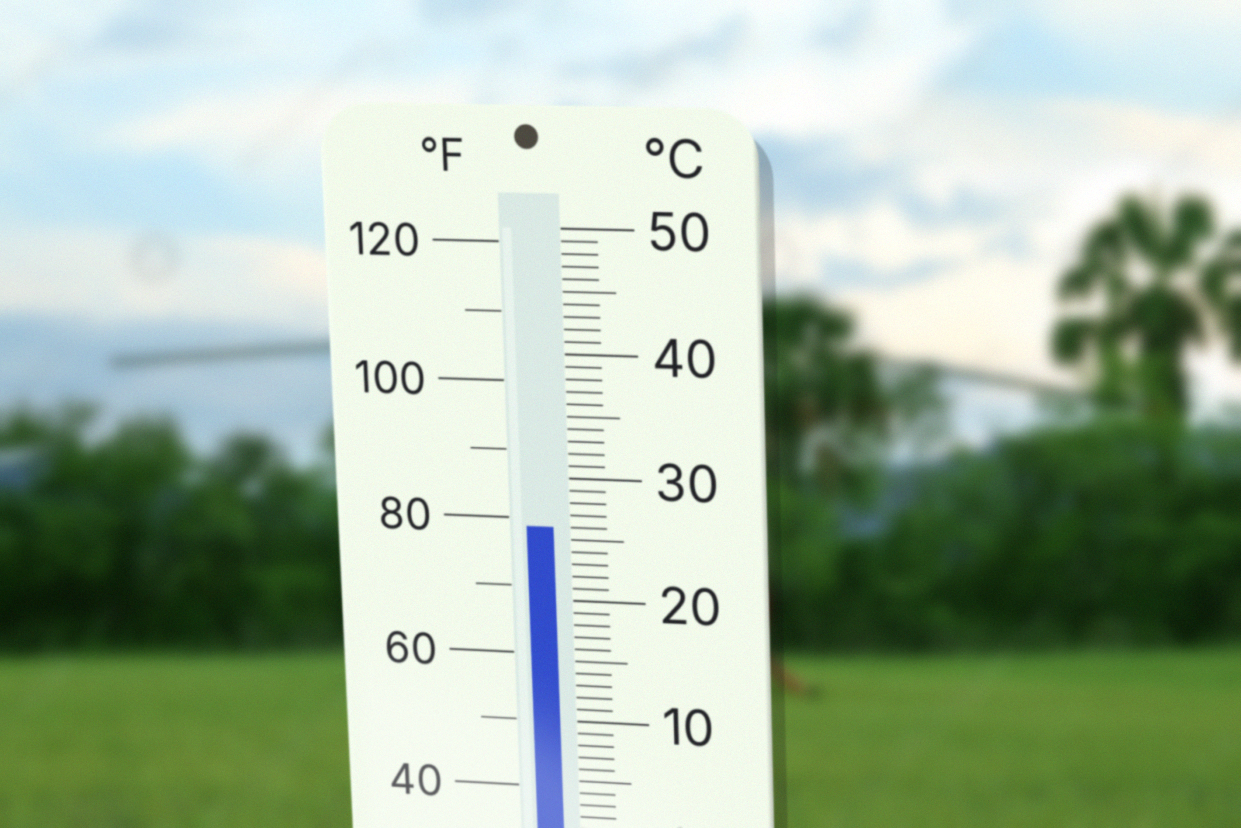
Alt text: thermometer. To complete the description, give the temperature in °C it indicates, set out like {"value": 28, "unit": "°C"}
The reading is {"value": 26, "unit": "°C"}
